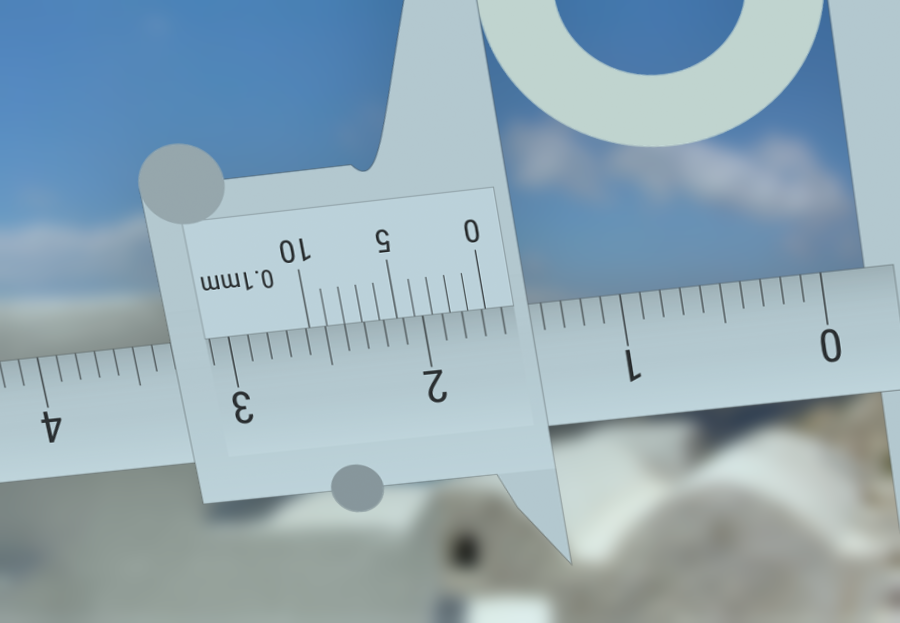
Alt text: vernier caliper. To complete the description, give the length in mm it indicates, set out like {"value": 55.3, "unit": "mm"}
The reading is {"value": 16.8, "unit": "mm"}
